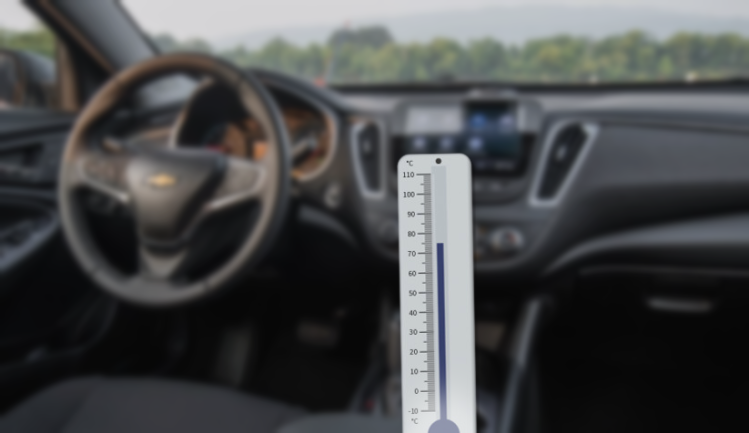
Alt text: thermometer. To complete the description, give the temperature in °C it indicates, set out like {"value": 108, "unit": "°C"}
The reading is {"value": 75, "unit": "°C"}
